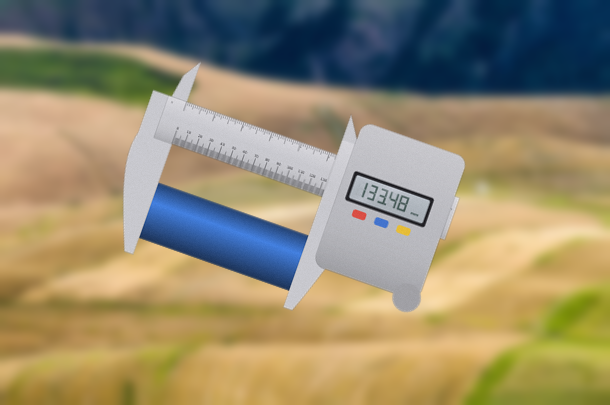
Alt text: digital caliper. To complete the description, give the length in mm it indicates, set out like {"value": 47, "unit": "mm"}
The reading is {"value": 133.48, "unit": "mm"}
